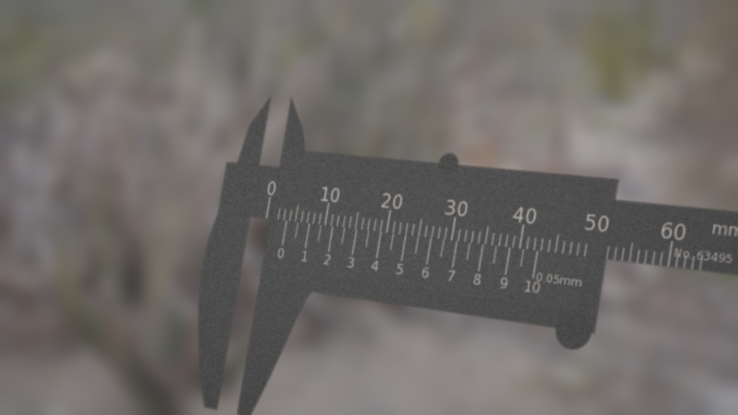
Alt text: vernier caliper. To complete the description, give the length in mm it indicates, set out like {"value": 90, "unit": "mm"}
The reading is {"value": 3.5, "unit": "mm"}
